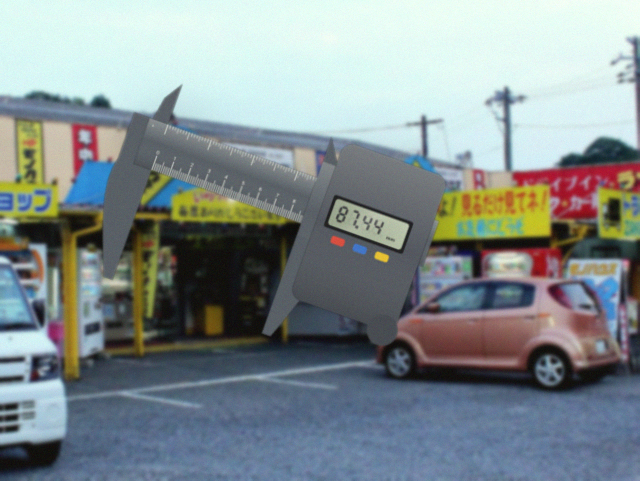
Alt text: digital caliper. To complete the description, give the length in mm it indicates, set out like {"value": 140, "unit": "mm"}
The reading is {"value": 87.44, "unit": "mm"}
